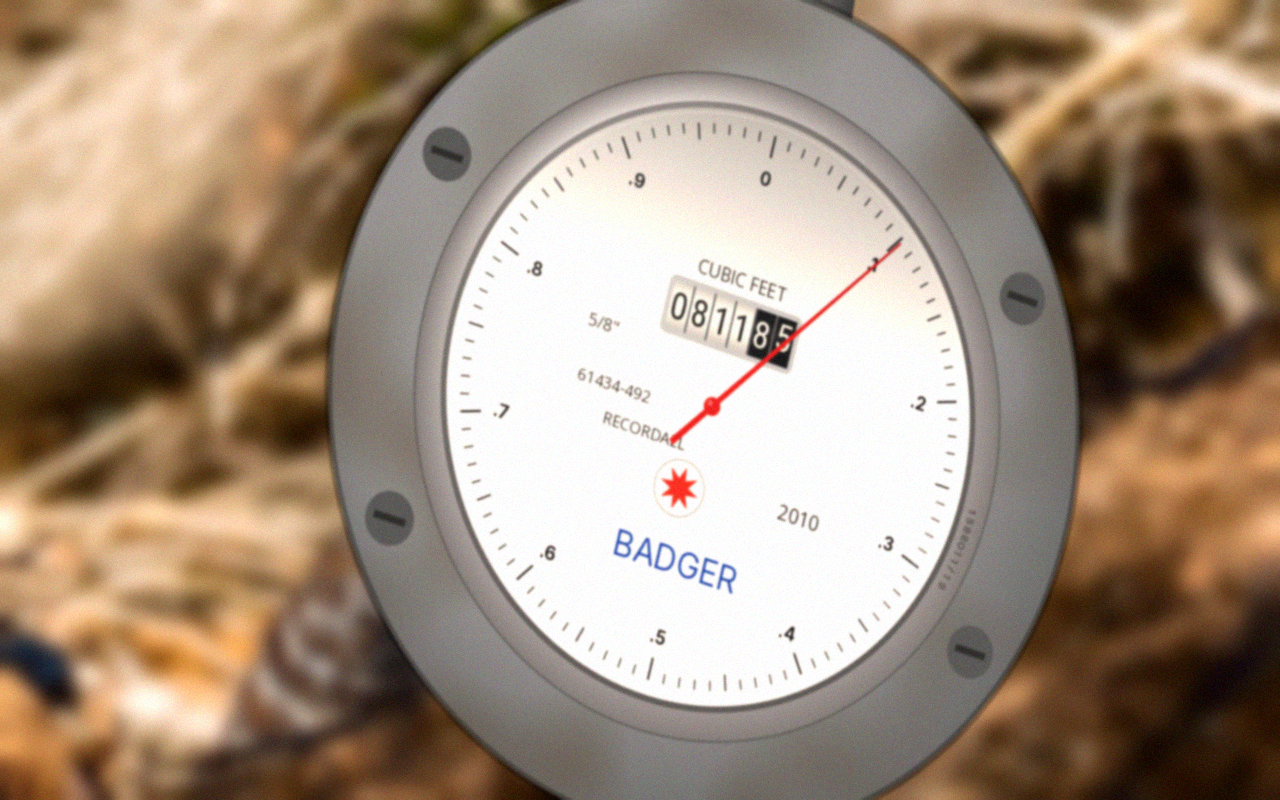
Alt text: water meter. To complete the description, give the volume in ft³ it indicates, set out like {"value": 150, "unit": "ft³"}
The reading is {"value": 81185.10, "unit": "ft³"}
